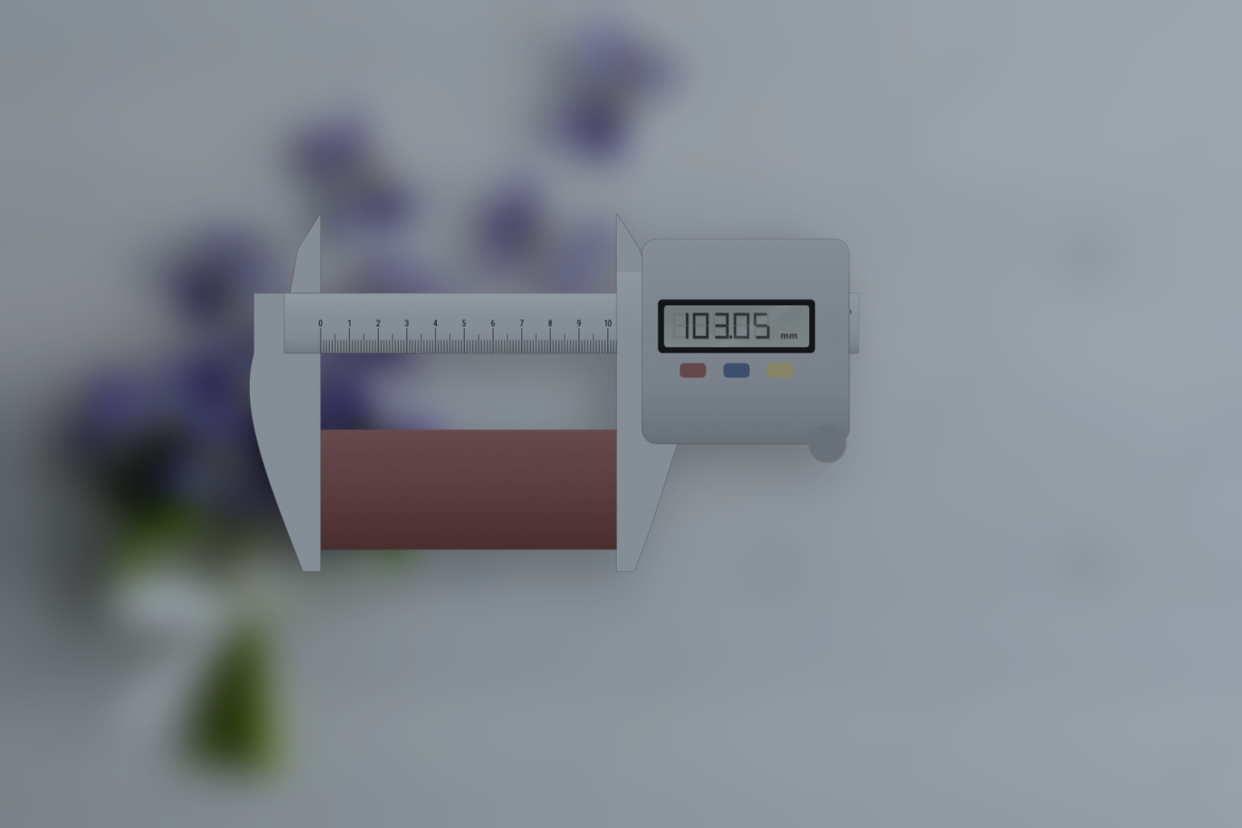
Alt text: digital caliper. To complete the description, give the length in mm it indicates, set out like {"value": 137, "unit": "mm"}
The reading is {"value": 103.05, "unit": "mm"}
